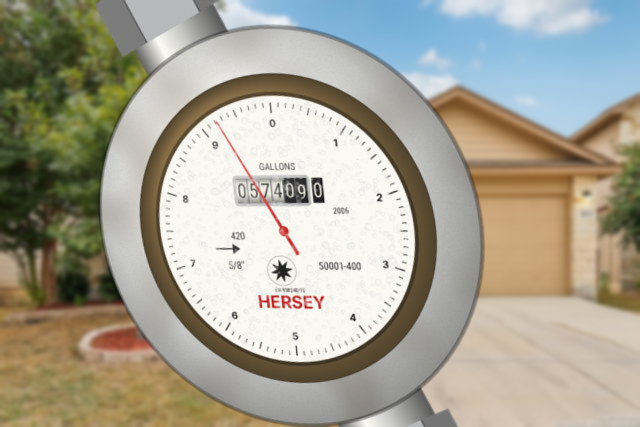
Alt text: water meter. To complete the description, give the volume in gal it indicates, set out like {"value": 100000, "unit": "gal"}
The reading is {"value": 574089.2, "unit": "gal"}
